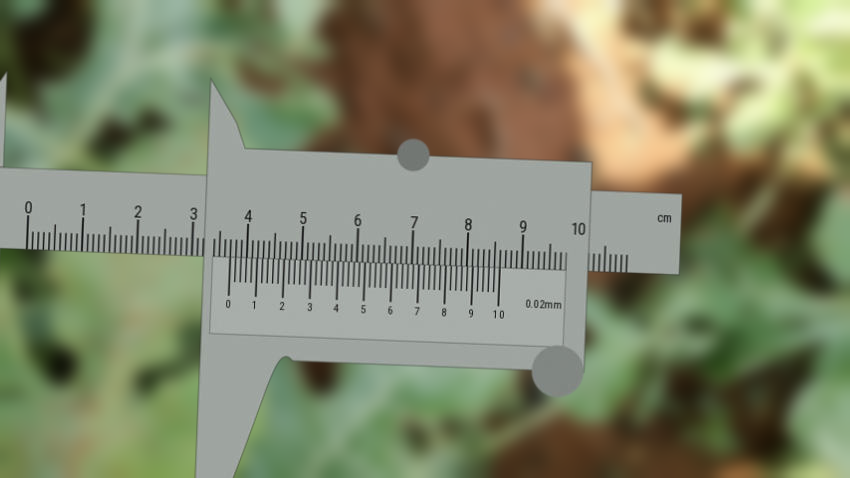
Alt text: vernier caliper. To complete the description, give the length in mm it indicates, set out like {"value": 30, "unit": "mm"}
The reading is {"value": 37.0, "unit": "mm"}
